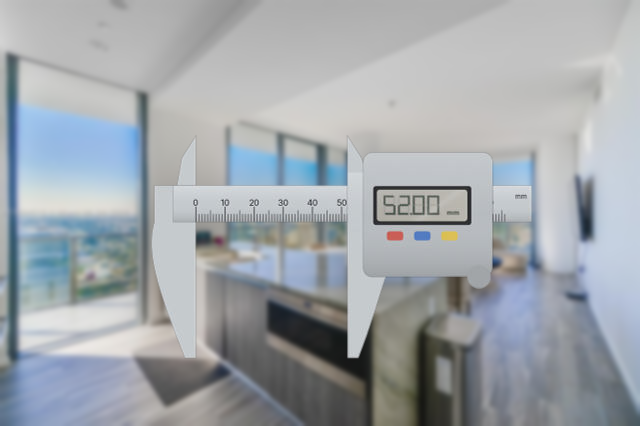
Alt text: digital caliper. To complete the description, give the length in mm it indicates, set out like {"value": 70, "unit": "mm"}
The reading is {"value": 52.00, "unit": "mm"}
